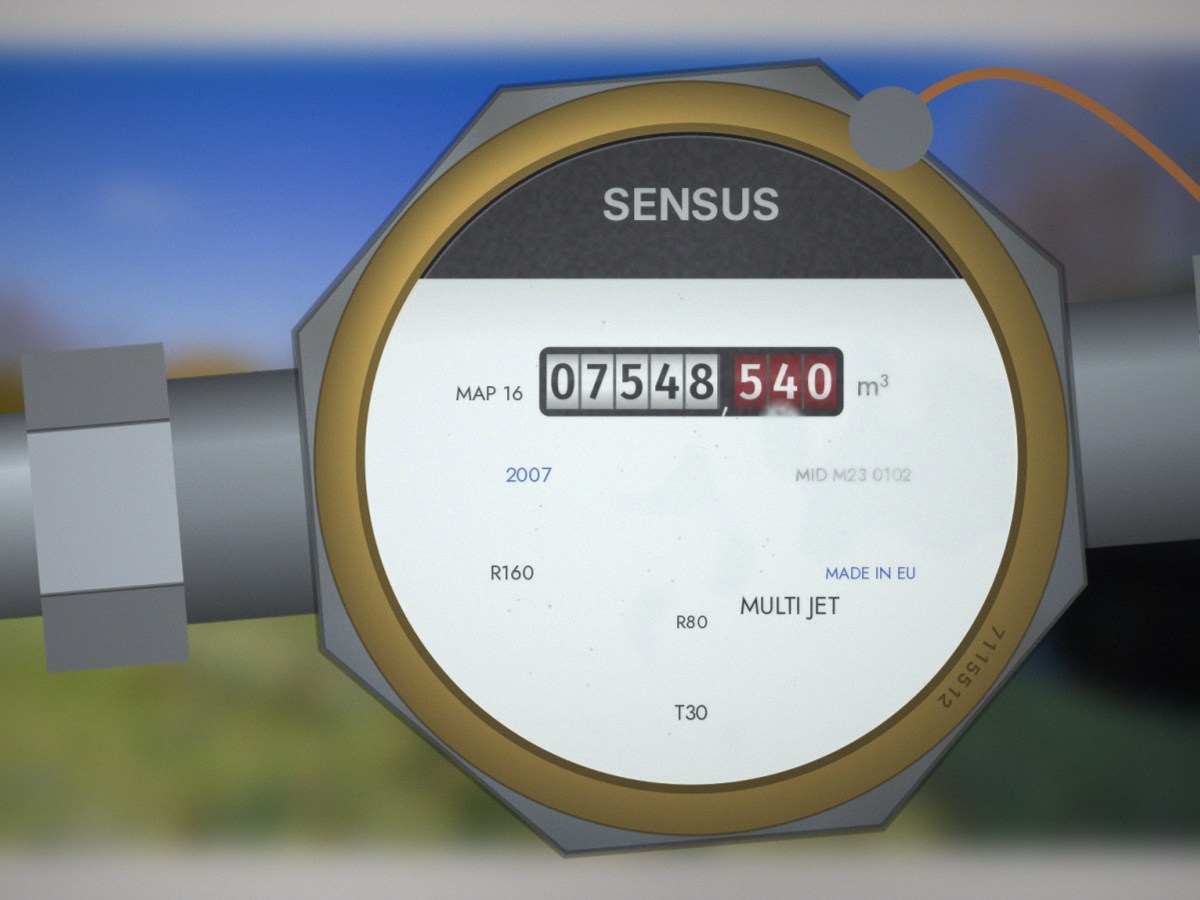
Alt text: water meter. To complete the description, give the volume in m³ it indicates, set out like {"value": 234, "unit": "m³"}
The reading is {"value": 7548.540, "unit": "m³"}
